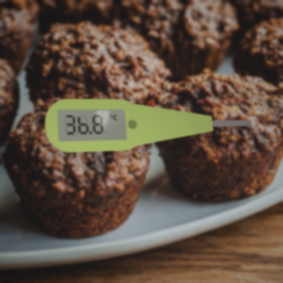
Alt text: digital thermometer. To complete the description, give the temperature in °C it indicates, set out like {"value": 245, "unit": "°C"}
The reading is {"value": 36.8, "unit": "°C"}
